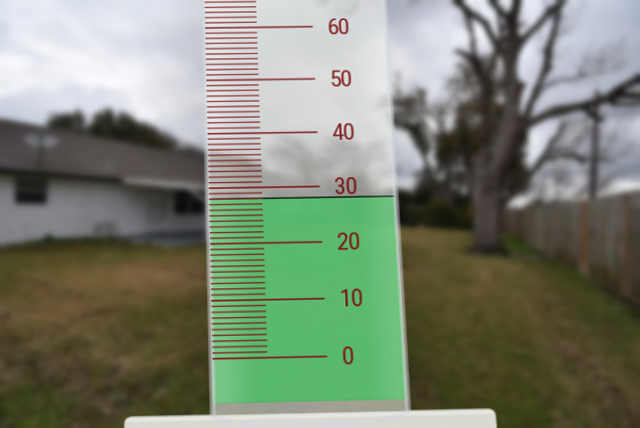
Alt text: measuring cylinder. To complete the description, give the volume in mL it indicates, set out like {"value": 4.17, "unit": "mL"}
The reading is {"value": 28, "unit": "mL"}
